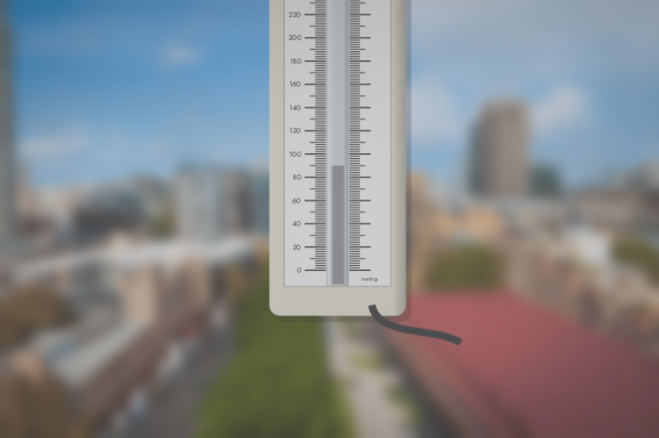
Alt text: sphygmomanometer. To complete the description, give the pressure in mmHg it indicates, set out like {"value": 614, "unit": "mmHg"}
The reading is {"value": 90, "unit": "mmHg"}
